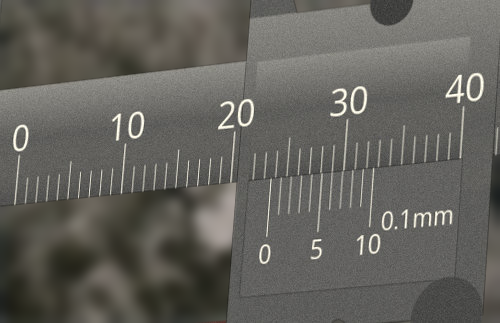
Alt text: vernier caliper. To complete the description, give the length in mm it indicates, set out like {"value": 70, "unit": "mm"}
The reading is {"value": 23.6, "unit": "mm"}
